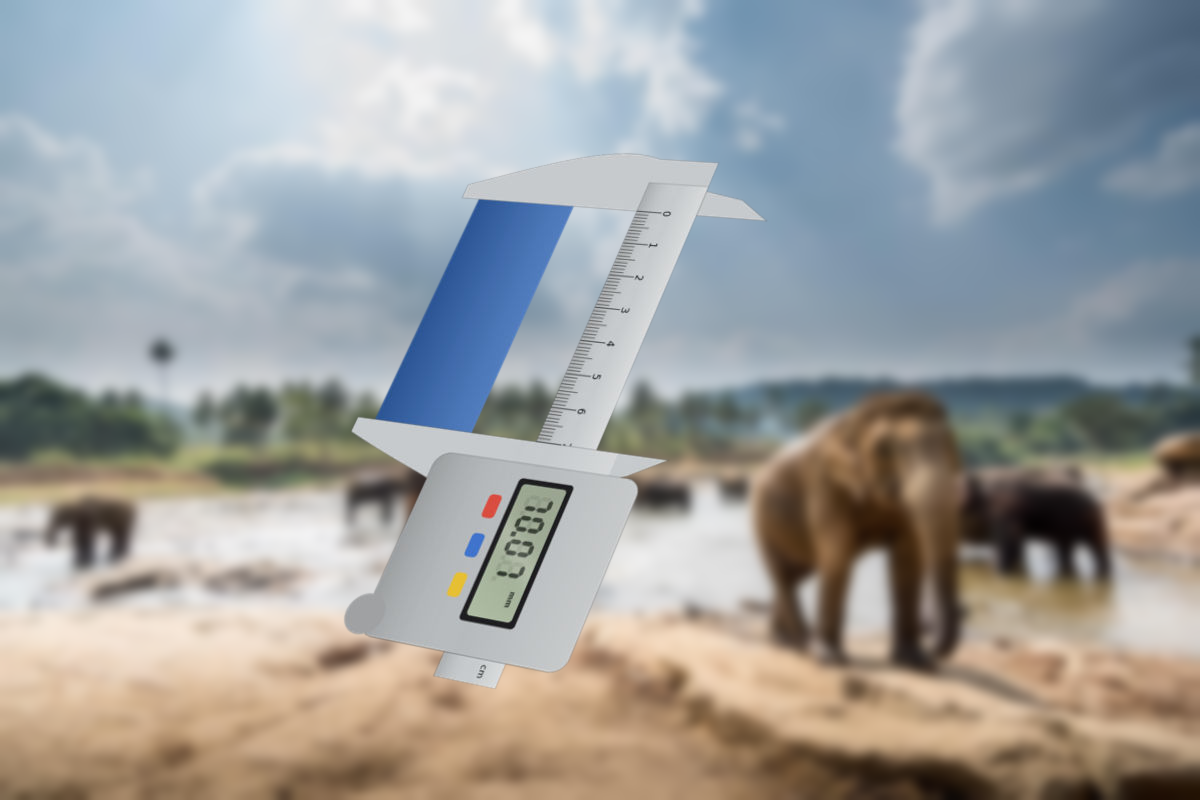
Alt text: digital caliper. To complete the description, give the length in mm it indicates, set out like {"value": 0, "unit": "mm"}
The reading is {"value": 70.07, "unit": "mm"}
